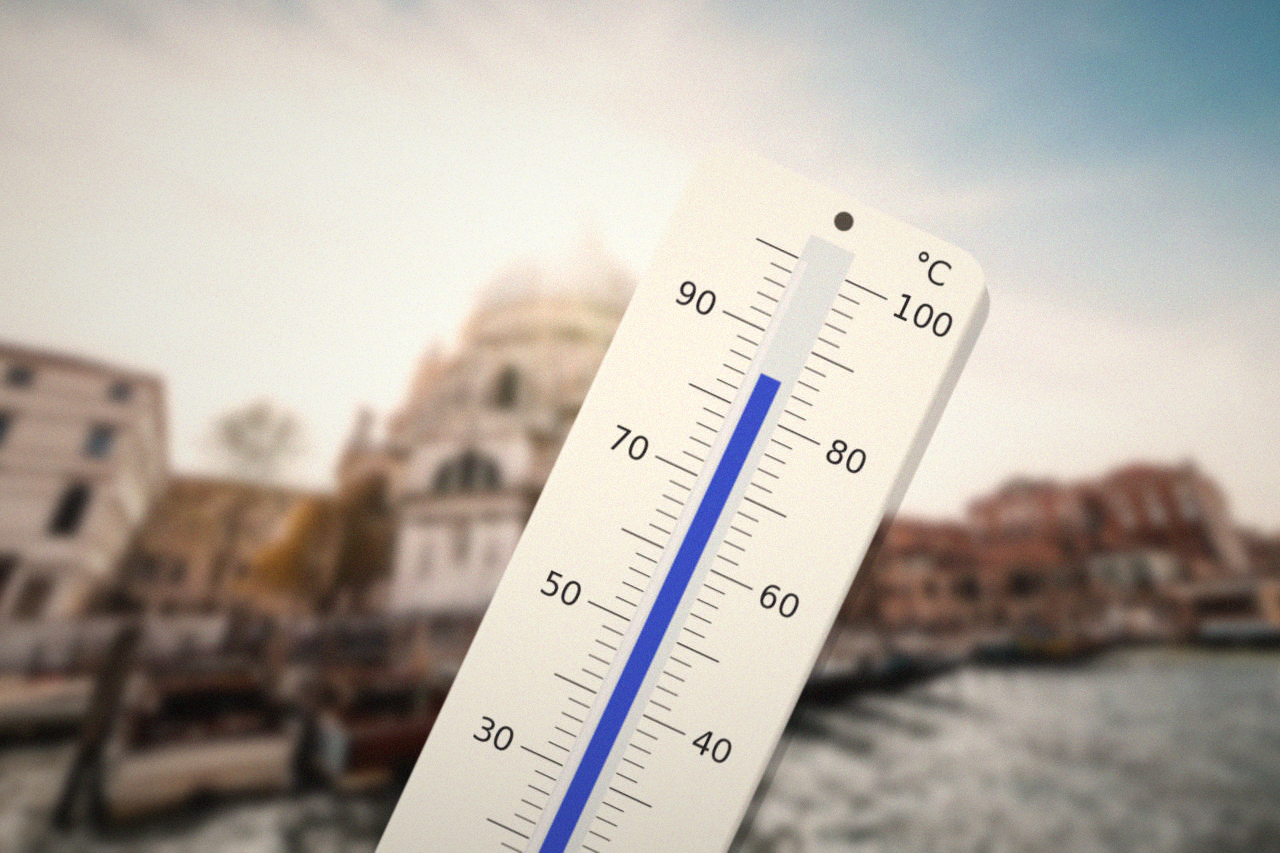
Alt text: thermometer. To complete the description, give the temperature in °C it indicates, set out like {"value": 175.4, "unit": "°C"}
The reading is {"value": 85, "unit": "°C"}
